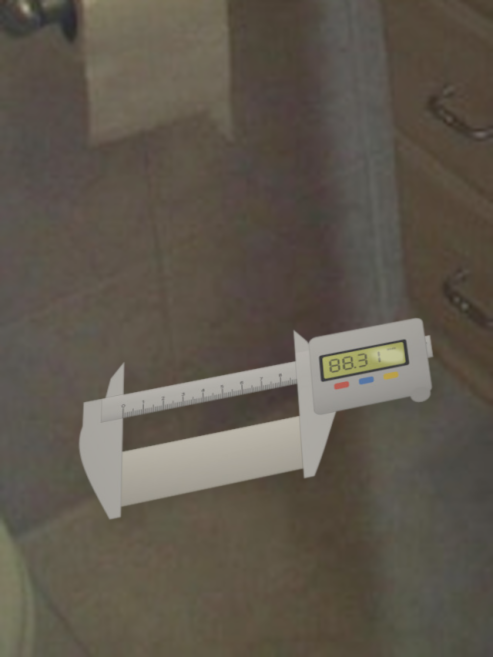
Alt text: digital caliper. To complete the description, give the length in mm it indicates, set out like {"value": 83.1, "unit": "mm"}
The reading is {"value": 88.31, "unit": "mm"}
